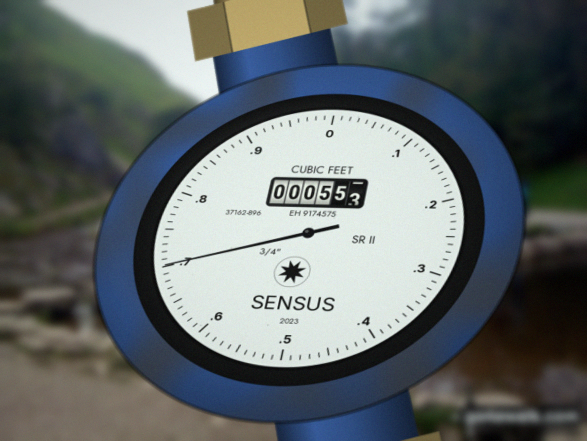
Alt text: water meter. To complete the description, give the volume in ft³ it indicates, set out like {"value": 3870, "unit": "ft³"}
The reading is {"value": 552.70, "unit": "ft³"}
